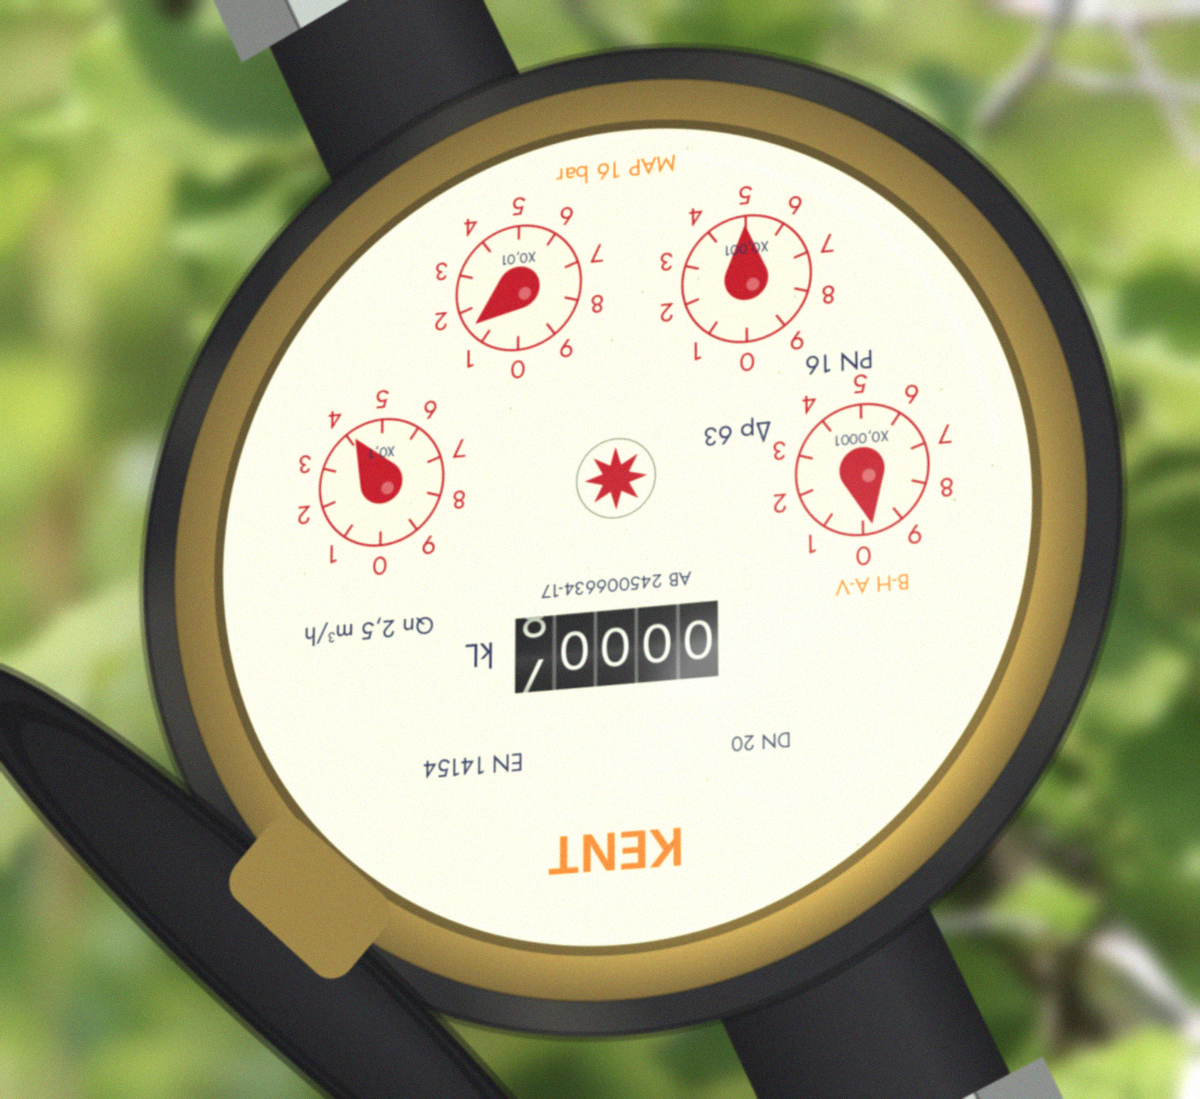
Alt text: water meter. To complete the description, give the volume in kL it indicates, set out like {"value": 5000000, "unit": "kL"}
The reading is {"value": 7.4149, "unit": "kL"}
